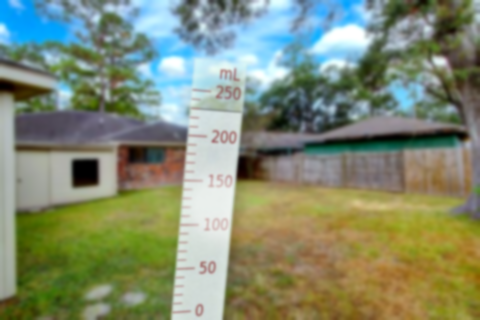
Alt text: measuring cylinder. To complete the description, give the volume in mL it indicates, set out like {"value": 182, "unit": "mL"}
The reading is {"value": 230, "unit": "mL"}
